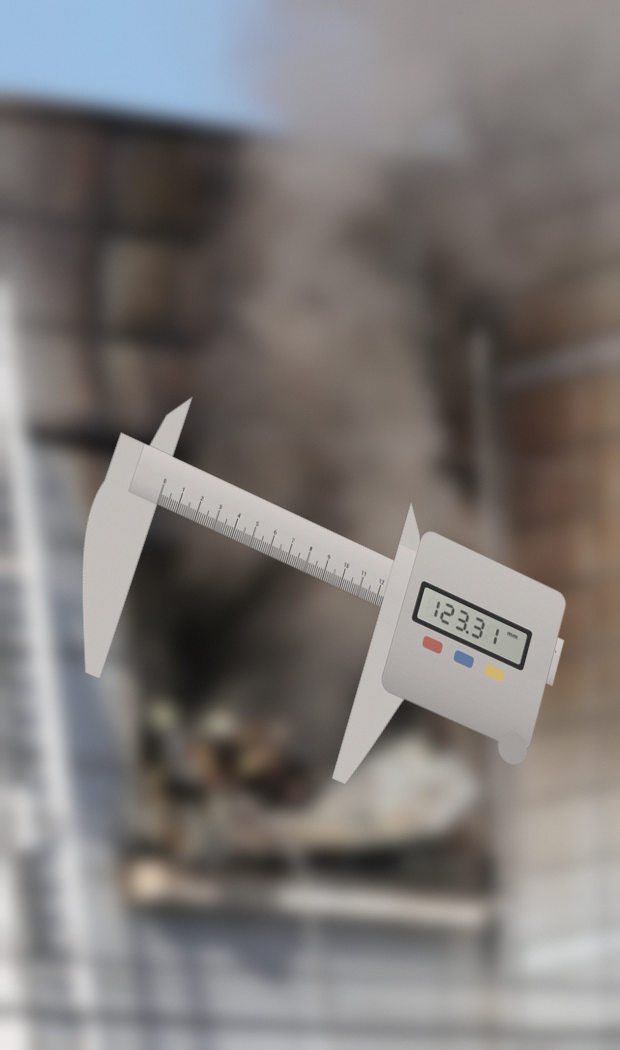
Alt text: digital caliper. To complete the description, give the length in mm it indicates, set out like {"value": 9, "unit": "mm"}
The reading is {"value": 123.31, "unit": "mm"}
